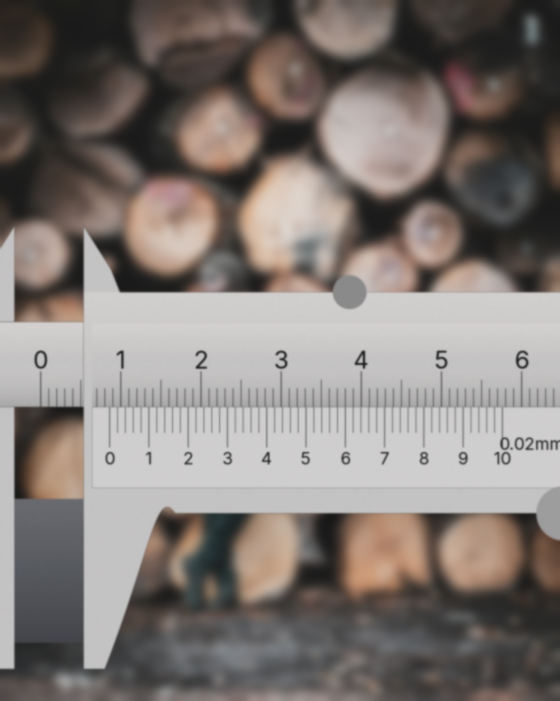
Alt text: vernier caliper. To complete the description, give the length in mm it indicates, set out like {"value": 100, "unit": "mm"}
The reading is {"value": 8.6, "unit": "mm"}
